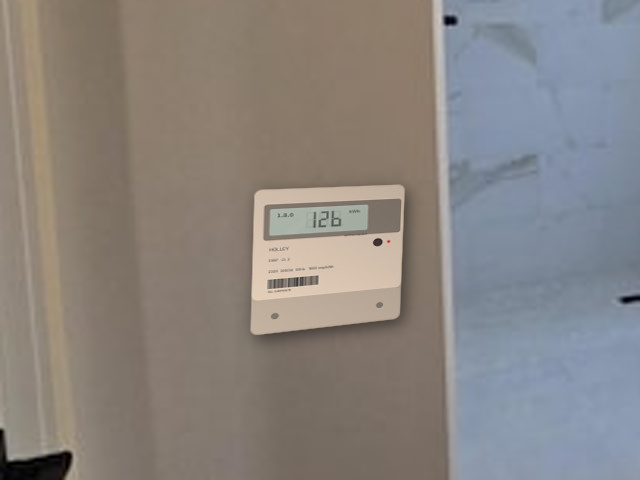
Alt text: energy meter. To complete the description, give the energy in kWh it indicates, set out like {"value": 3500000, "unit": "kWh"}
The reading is {"value": 126, "unit": "kWh"}
